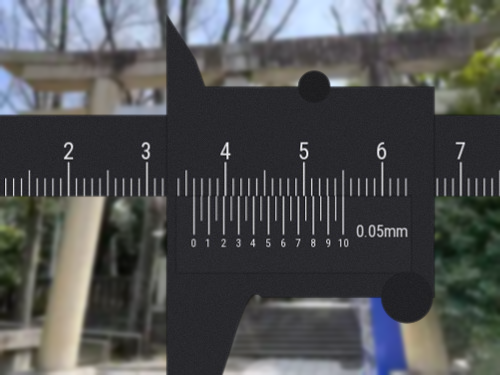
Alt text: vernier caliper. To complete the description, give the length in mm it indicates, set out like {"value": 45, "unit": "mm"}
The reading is {"value": 36.0, "unit": "mm"}
